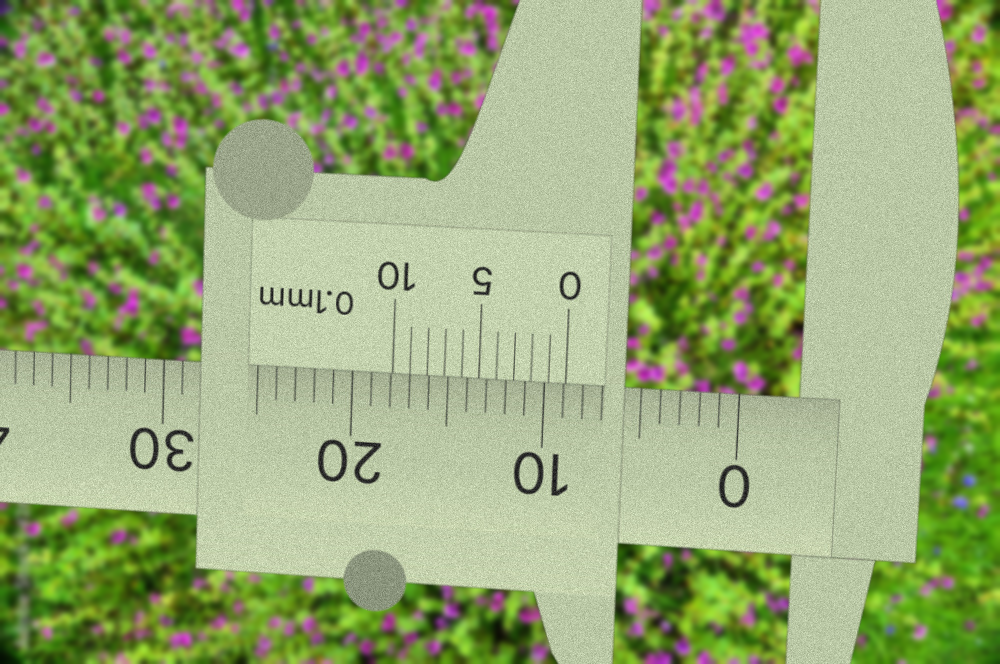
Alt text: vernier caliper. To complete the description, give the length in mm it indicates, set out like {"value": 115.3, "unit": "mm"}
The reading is {"value": 8.9, "unit": "mm"}
